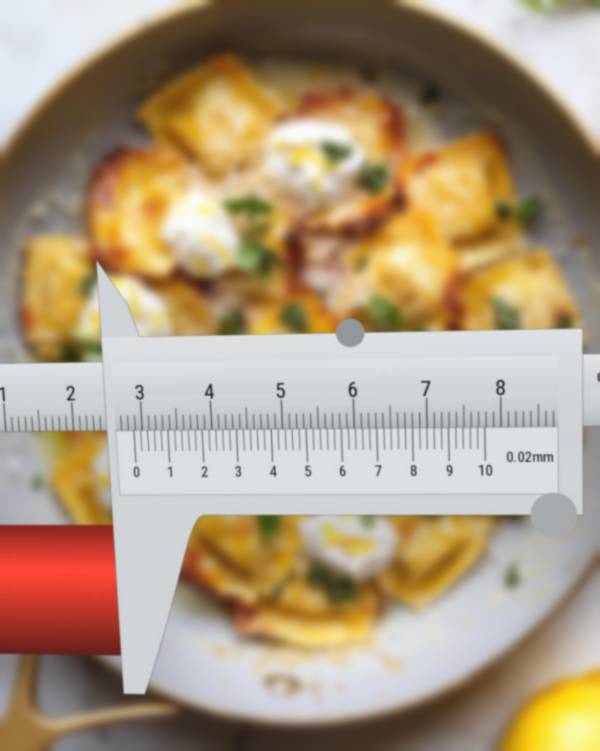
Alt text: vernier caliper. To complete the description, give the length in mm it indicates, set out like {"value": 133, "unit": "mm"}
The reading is {"value": 28.8, "unit": "mm"}
